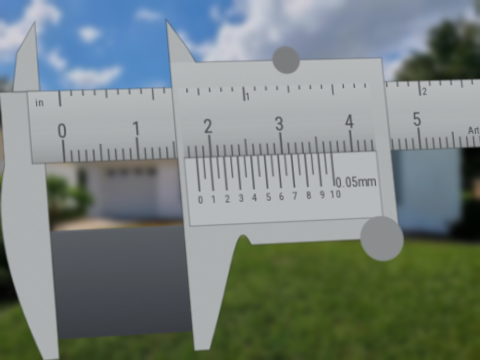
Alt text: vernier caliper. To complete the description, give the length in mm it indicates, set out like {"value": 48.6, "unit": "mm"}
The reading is {"value": 18.0, "unit": "mm"}
